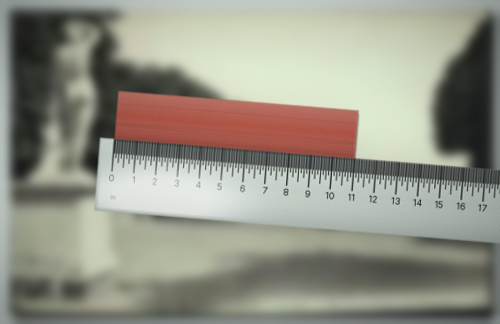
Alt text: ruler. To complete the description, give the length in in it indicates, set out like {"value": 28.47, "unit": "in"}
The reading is {"value": 11, "unit": "in"}
